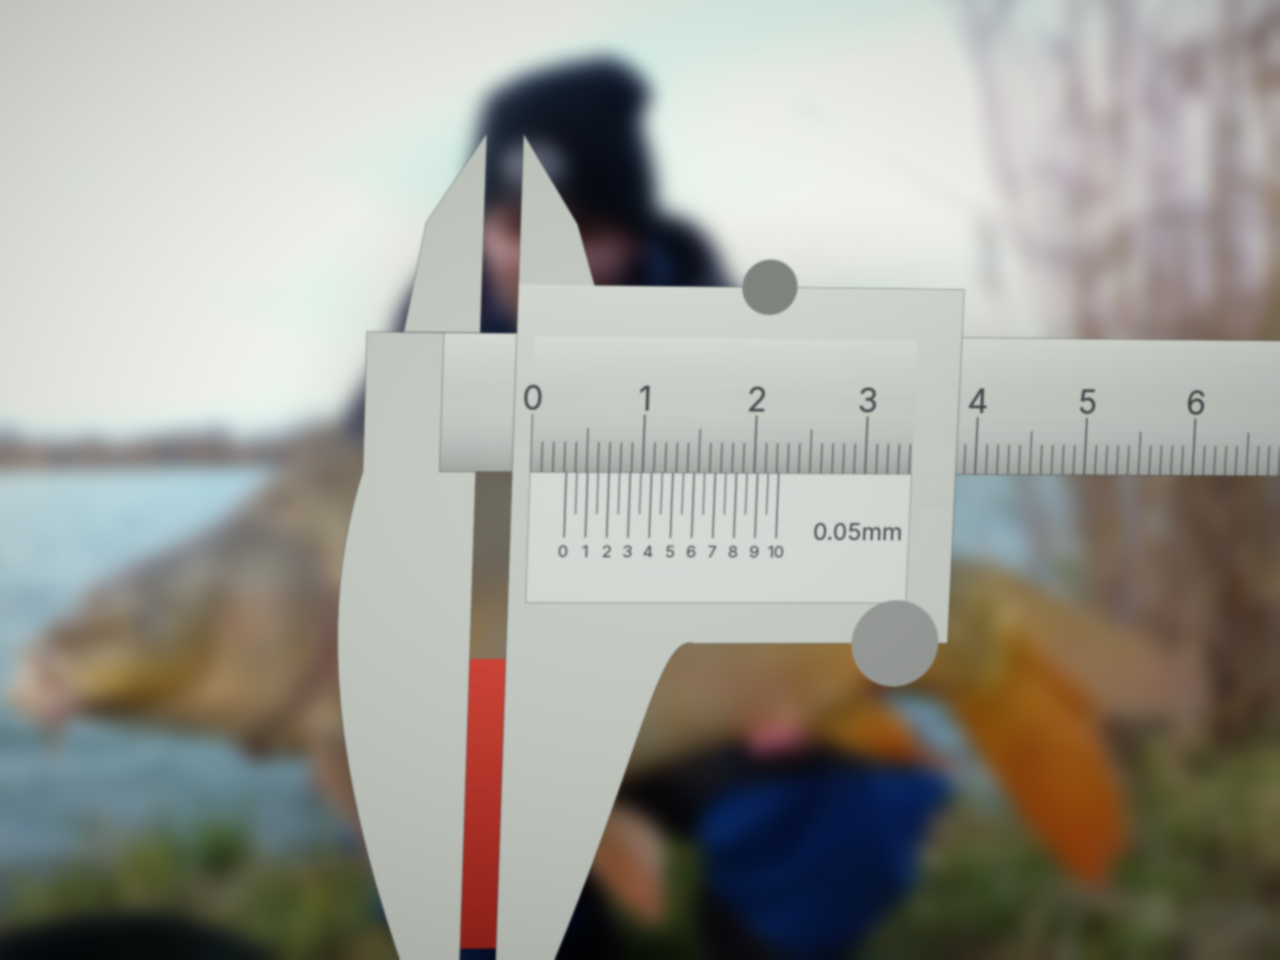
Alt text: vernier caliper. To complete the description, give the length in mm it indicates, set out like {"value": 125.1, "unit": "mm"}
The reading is {"value": 3.2, "unit": "mm"}
